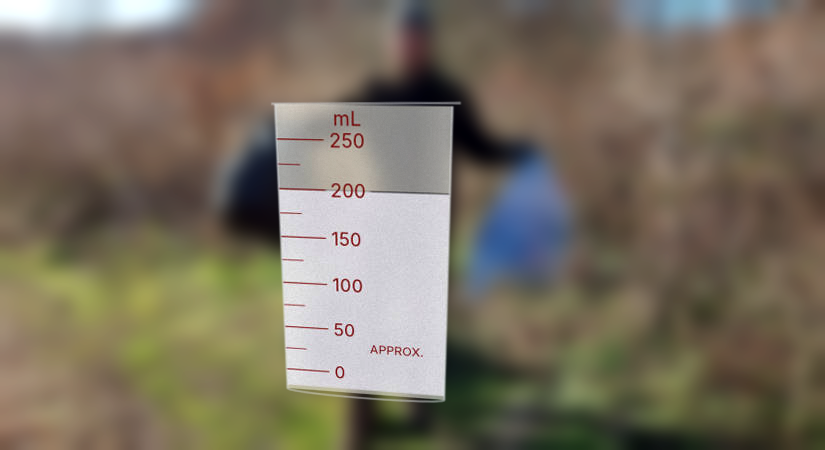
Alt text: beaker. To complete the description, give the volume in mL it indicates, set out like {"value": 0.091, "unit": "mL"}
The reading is {"value": 200, "unit": "mL"}
